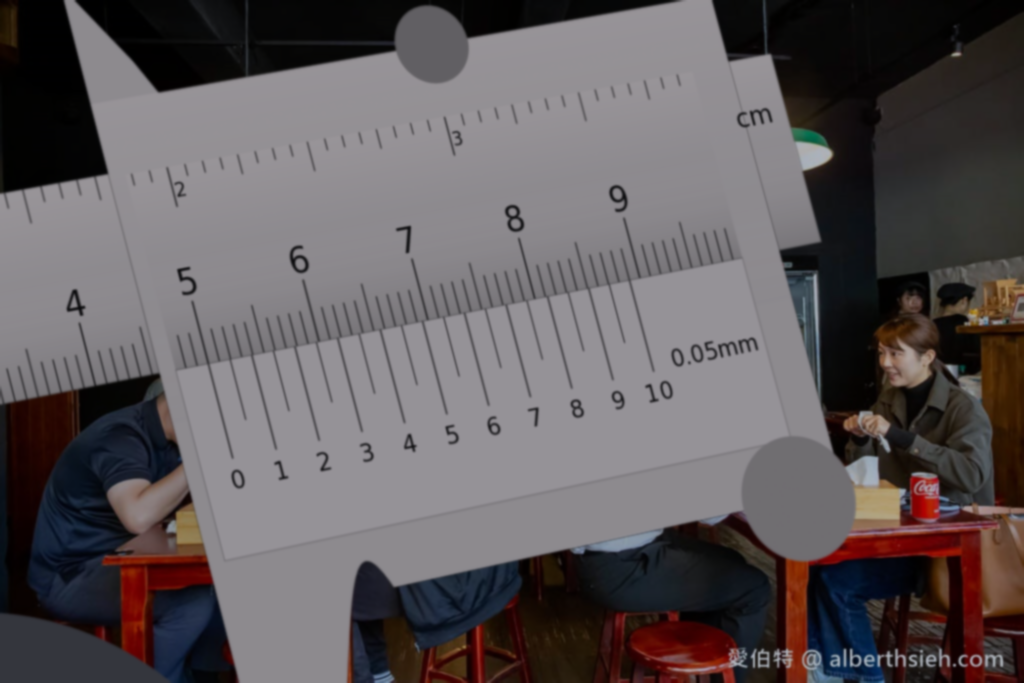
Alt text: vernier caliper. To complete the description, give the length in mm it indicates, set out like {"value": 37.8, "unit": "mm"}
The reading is {"value": 50.0, "unit": "mm"}
